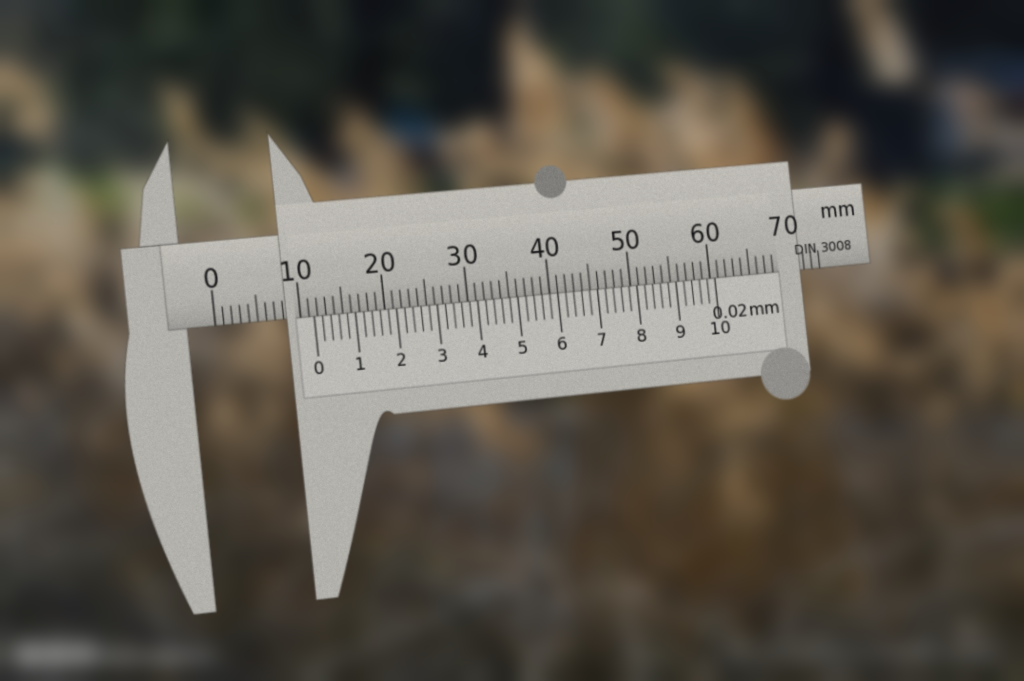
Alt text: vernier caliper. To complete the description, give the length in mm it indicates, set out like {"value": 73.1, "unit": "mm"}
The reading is {"value": 11.6, "unit": "mm"}
